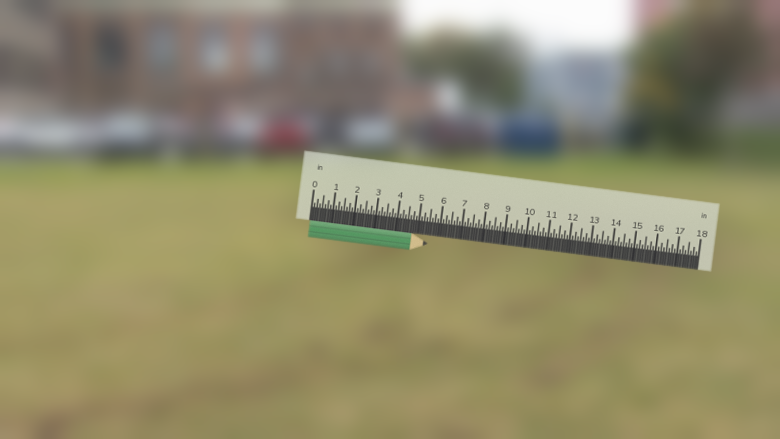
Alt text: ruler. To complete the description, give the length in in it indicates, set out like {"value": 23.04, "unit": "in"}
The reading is {"value": 5.5, "unit": "in"}
